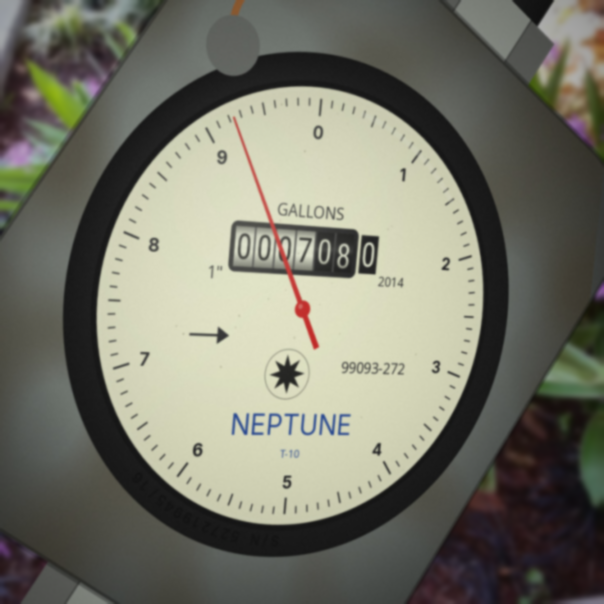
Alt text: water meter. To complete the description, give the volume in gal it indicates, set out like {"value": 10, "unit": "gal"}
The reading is {"value": 7079.2, "unit": "gal"}
